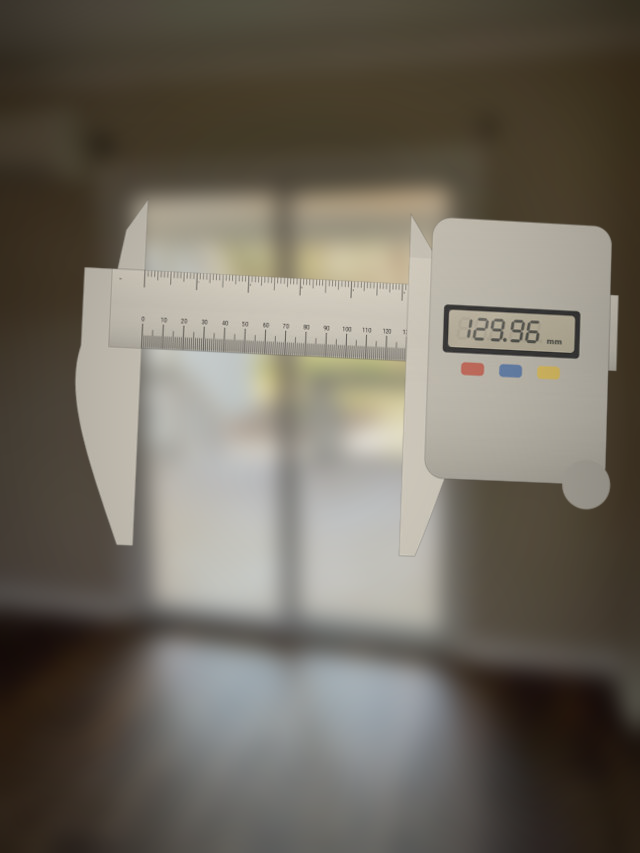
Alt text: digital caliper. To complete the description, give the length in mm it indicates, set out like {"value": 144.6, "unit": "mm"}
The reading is {"value": 129.96, "unit": "mm"}
